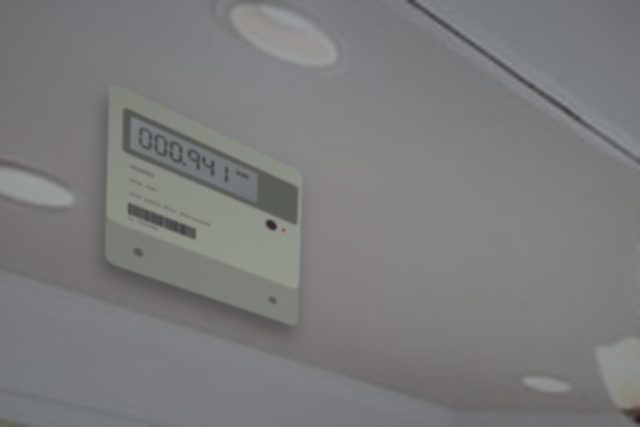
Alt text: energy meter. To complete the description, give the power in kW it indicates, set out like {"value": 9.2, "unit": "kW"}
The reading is {"value": 0.941, "unit": "kW"}
